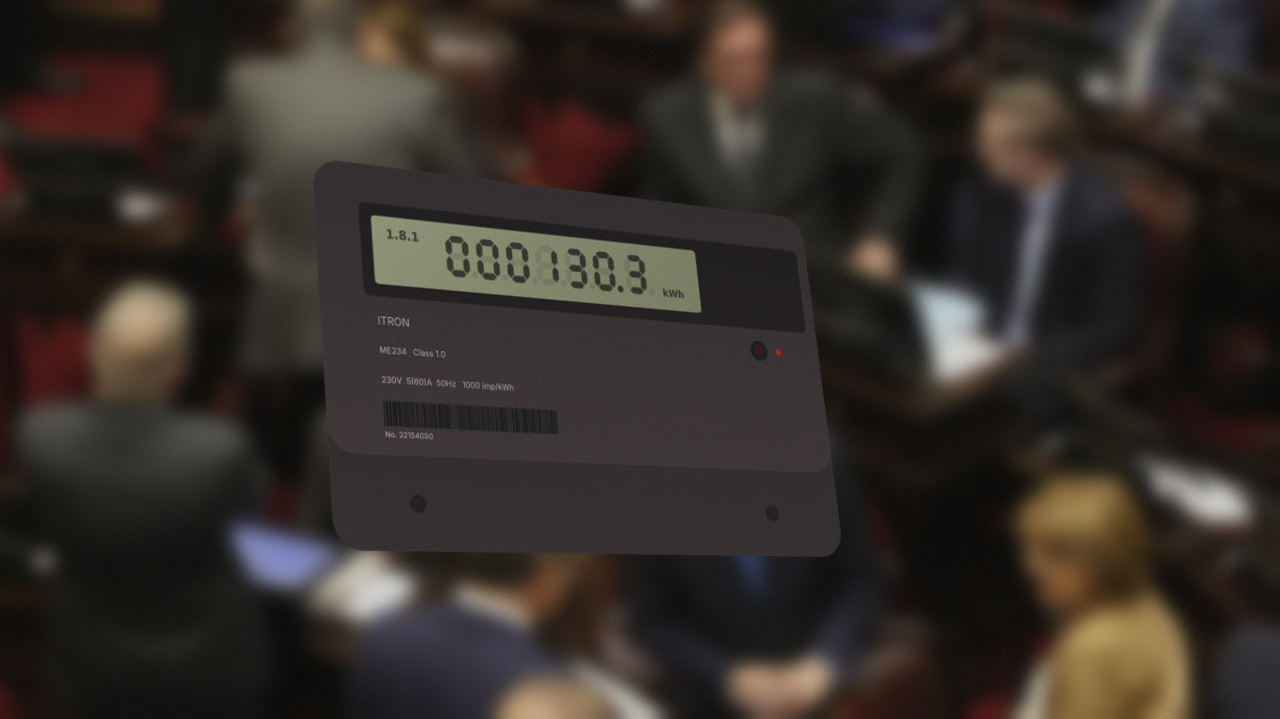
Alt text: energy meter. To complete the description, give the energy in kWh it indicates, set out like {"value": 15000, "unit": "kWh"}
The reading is {"value": 130.3, "unit": "kWh"}
